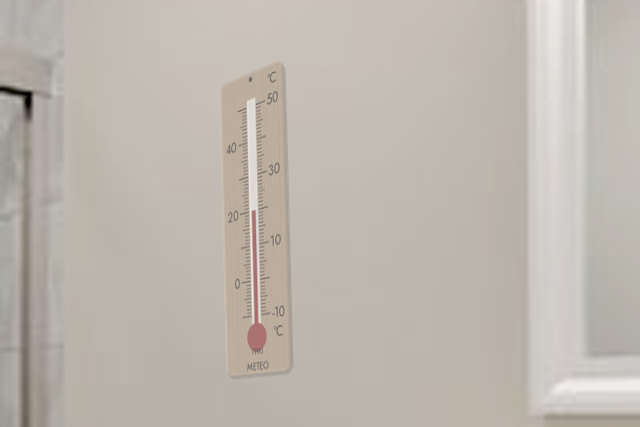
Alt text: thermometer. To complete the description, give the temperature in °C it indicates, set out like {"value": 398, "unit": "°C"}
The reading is {"value": 20, "unit": "°C"}
